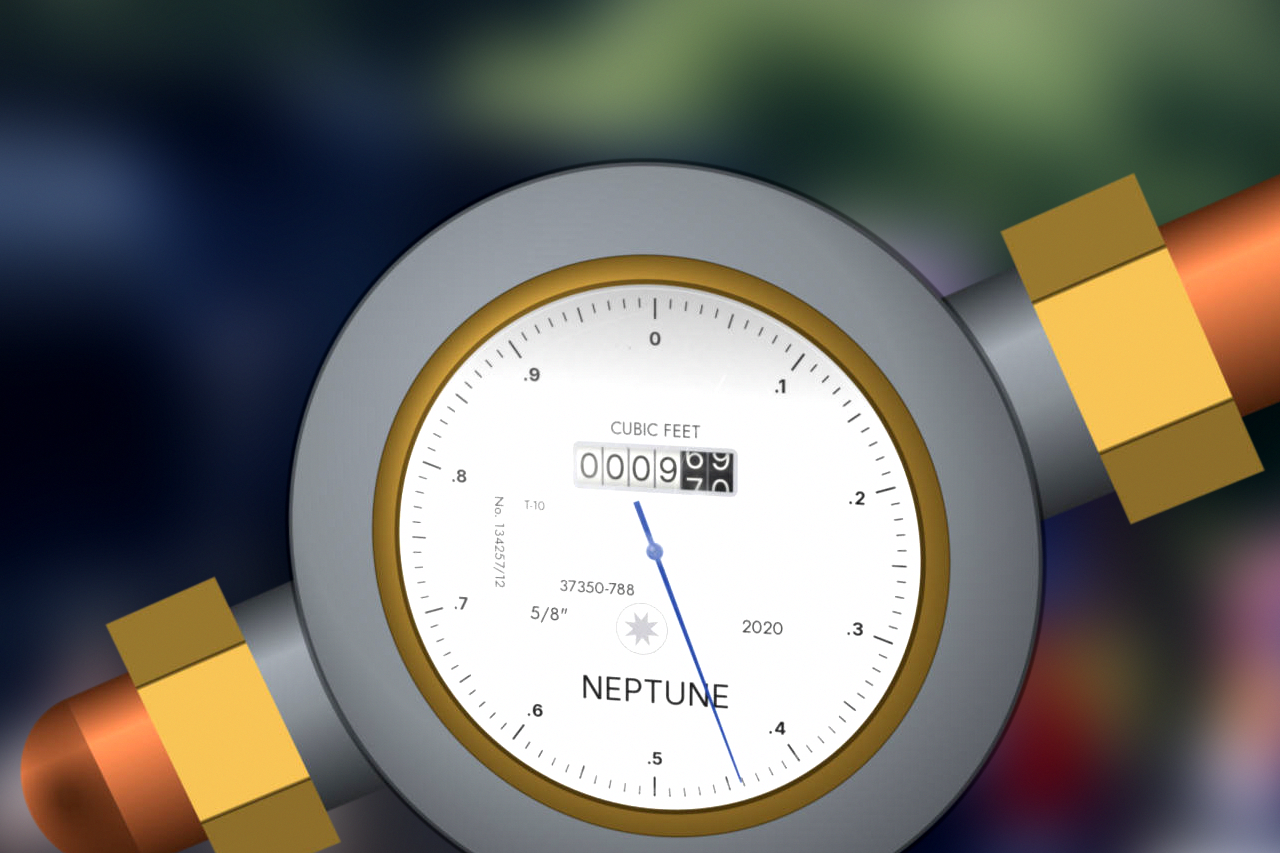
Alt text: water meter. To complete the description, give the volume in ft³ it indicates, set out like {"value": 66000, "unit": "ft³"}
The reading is {"value": 969.44, "unit": "ft³"}
